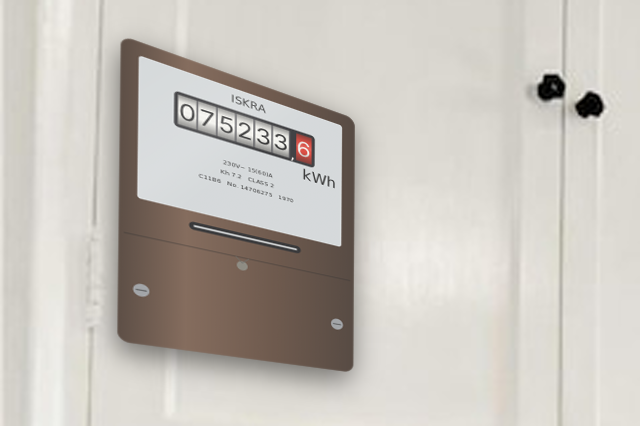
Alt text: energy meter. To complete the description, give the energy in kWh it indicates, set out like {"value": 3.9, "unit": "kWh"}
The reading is {"value": 75233.6, "unit": "kWh"}
